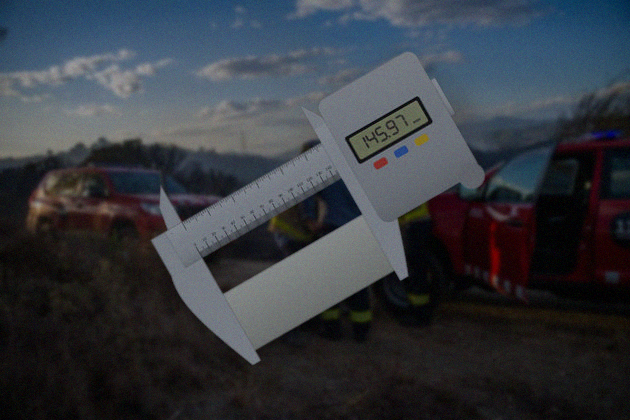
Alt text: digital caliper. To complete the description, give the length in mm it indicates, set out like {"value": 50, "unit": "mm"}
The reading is {"value": 145.97, "unit": "mm"}
